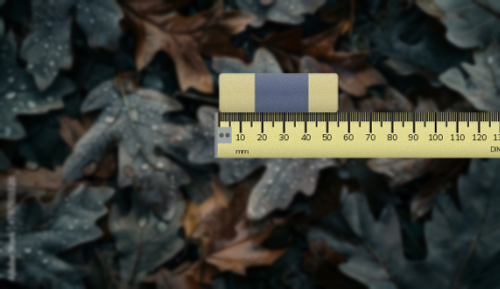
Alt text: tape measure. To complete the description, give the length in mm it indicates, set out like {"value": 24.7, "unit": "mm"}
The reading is {"value": 55, "unit": "mm"}
